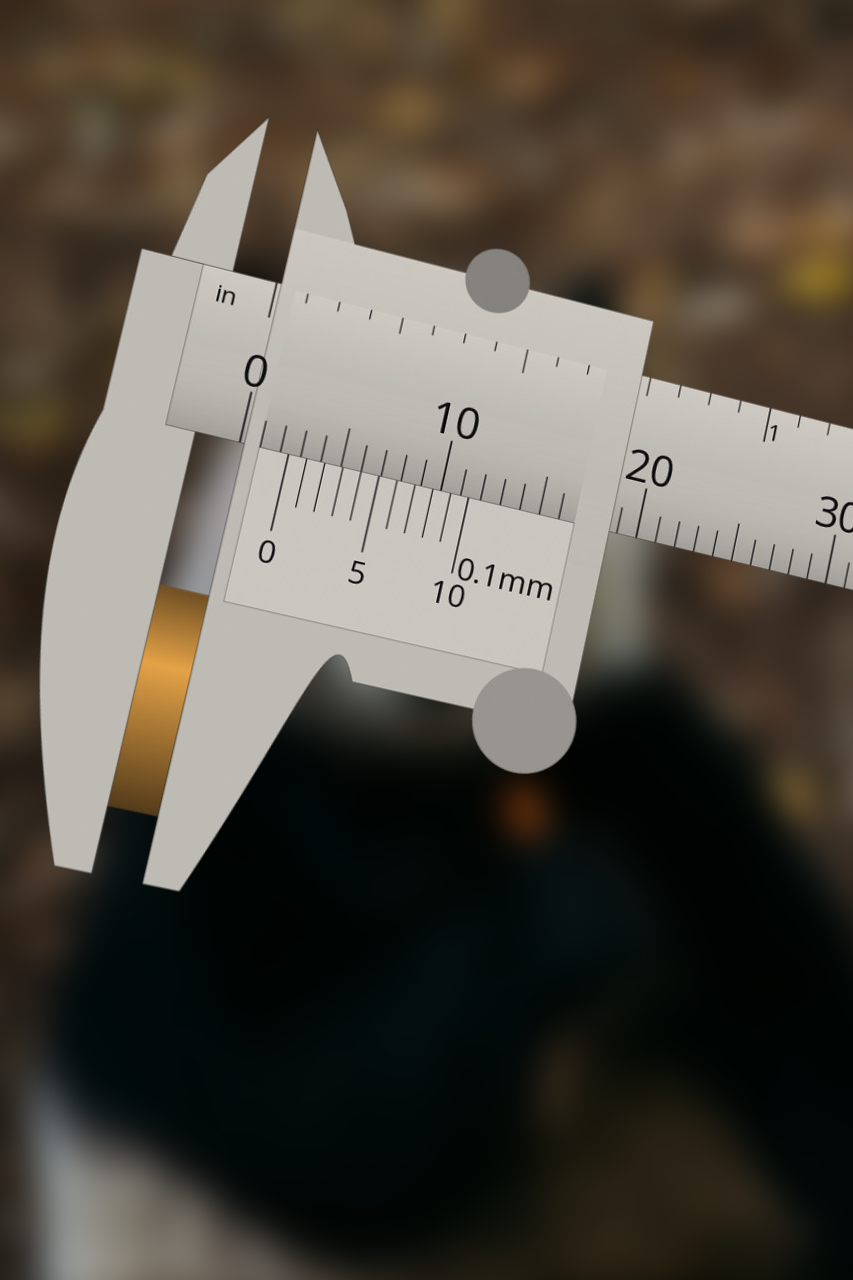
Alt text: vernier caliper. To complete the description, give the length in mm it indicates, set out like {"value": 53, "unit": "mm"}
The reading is {"value": 2.4, "unit": "mm"}
